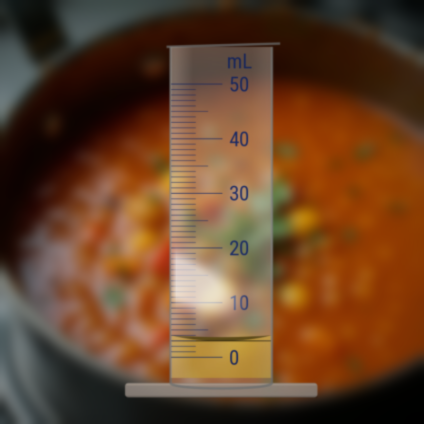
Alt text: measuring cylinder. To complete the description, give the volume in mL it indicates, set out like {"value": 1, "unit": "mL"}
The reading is {"value": 3, "unit": "mL"}
